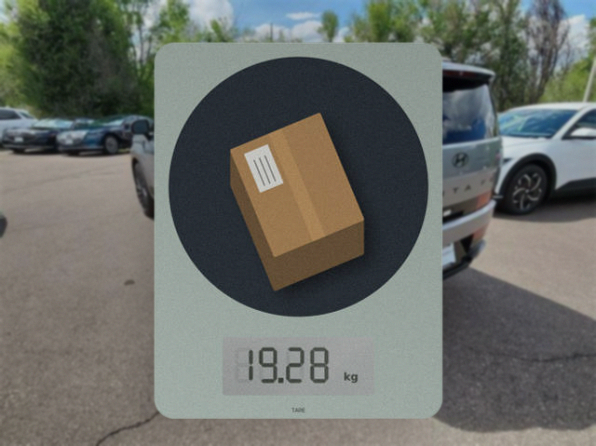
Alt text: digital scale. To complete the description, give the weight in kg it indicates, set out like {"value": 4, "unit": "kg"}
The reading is {"value": 19.28, "unit": "kg"}
